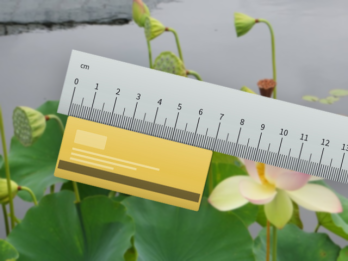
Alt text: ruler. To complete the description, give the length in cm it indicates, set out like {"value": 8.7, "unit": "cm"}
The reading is {"value": 7, "unit": "cm"}
